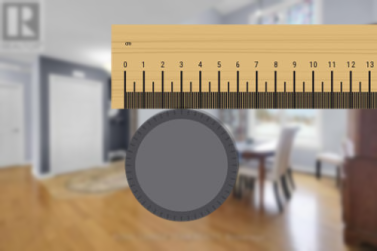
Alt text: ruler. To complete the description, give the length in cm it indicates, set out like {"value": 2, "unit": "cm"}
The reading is {"value": 6, "unit": "cm"}
